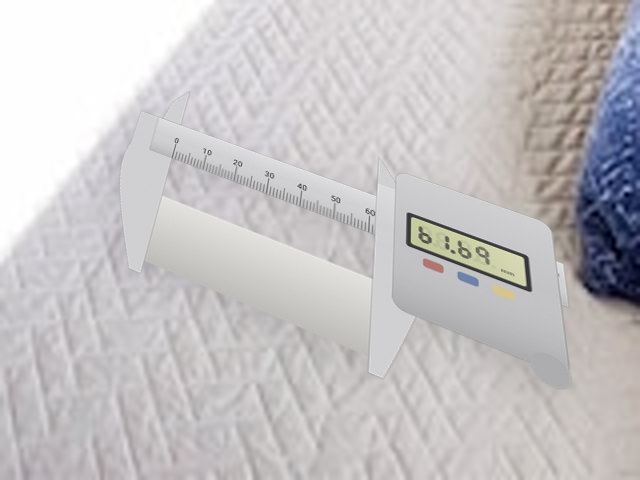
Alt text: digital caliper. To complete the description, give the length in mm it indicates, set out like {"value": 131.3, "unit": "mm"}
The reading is {"value": 61.69, "unit": "mm"}
